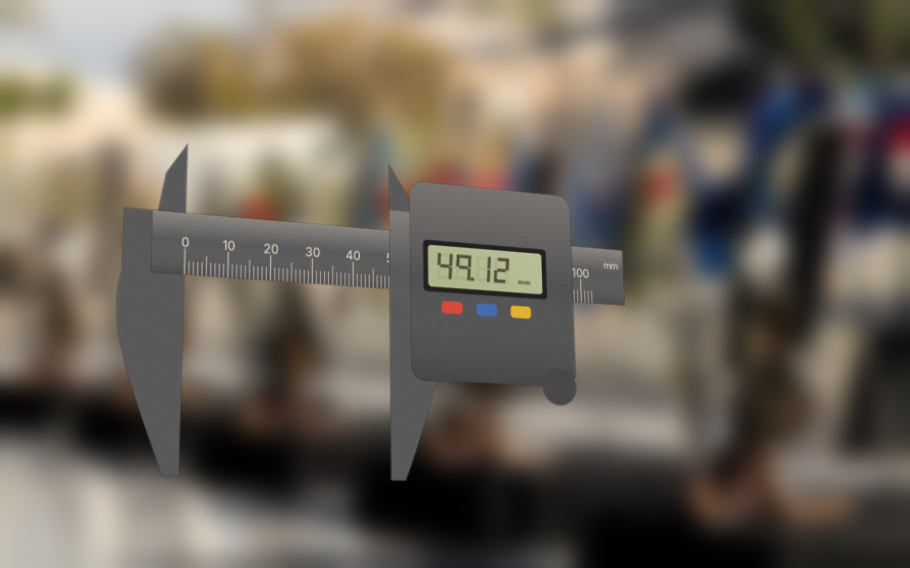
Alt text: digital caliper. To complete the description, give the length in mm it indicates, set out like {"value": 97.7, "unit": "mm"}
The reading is {"value": 49.12, "unit": "mm"}
